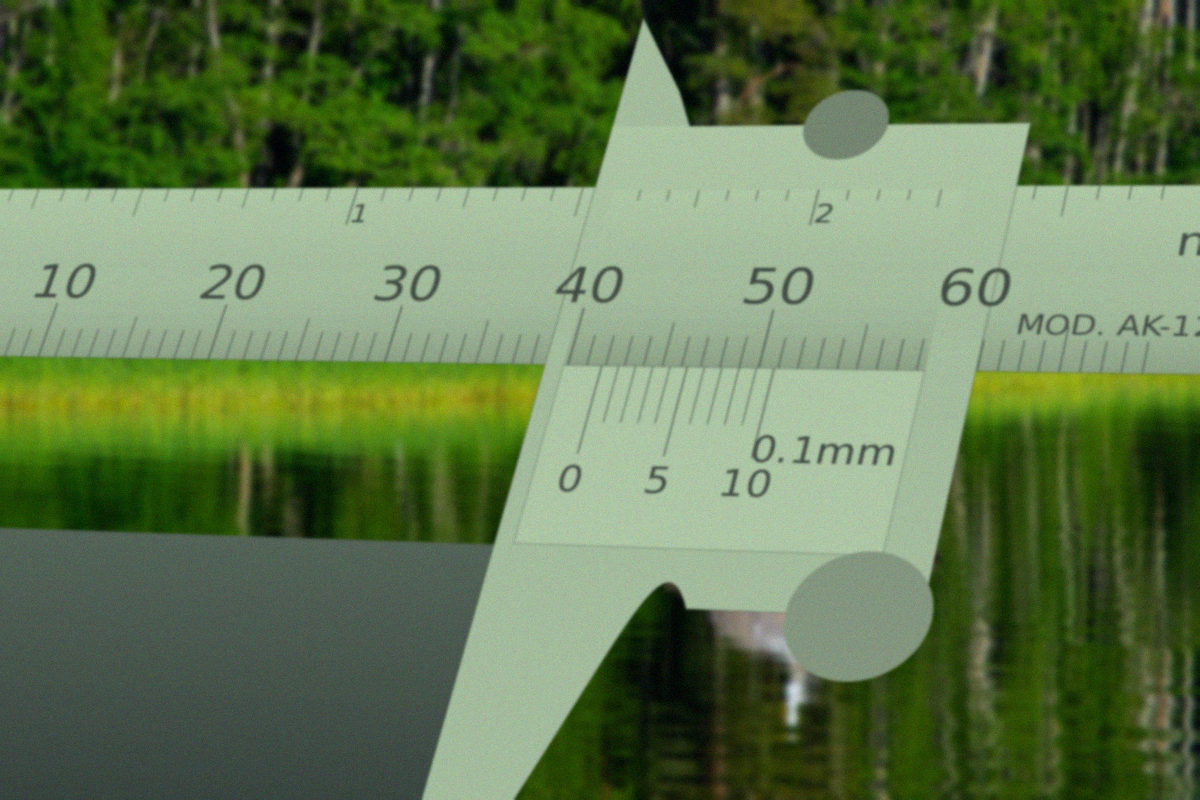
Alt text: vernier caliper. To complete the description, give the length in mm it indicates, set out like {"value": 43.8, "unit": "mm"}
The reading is {"value": 41.8, "unit": "mm"}
